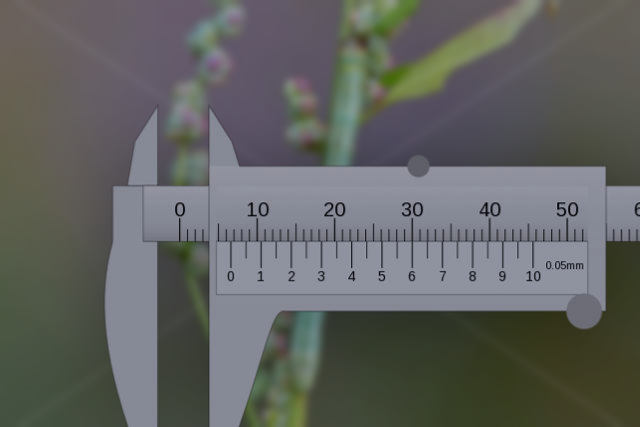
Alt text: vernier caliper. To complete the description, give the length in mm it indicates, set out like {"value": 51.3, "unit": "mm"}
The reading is {"value": 6.6, "unit": "mm"}
